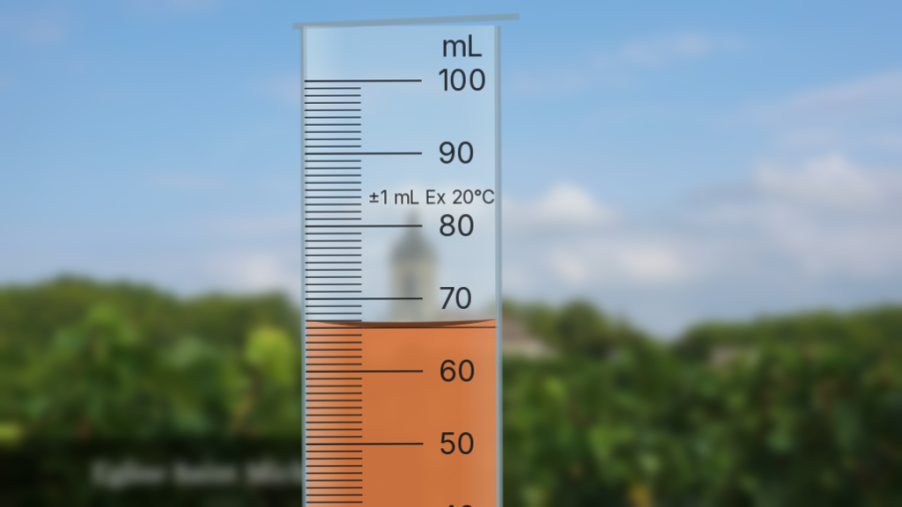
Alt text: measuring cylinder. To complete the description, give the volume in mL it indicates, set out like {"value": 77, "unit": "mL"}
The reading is {"value": 66, "unit": "mL"}
